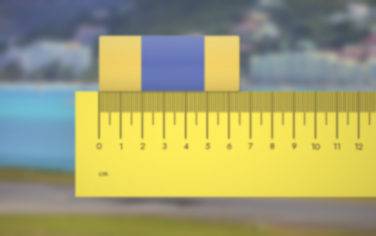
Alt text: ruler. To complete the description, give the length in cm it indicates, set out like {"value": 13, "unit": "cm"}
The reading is {"value": 6.5, "unit": "cm"}
